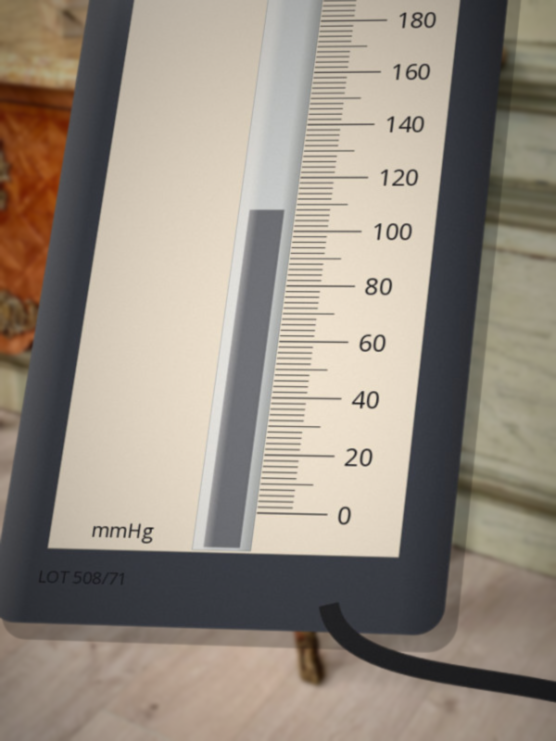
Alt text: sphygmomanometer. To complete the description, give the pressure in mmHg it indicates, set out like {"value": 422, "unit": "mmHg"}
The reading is {"value": 108, "unit": "mmHg"}
